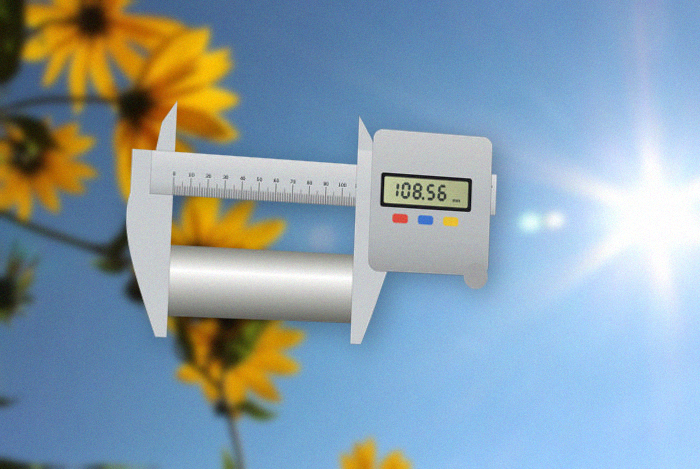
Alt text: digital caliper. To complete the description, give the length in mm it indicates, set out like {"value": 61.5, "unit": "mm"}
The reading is {"value": 108.56, "unit": "mm"}
